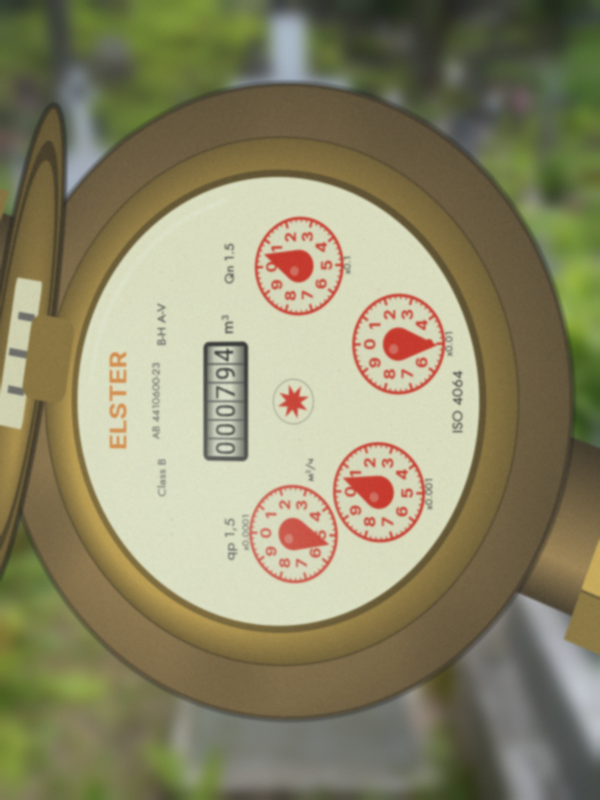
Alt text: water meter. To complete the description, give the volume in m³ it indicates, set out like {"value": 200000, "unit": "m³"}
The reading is {"value": 794.0505, "unit": "m³"}
